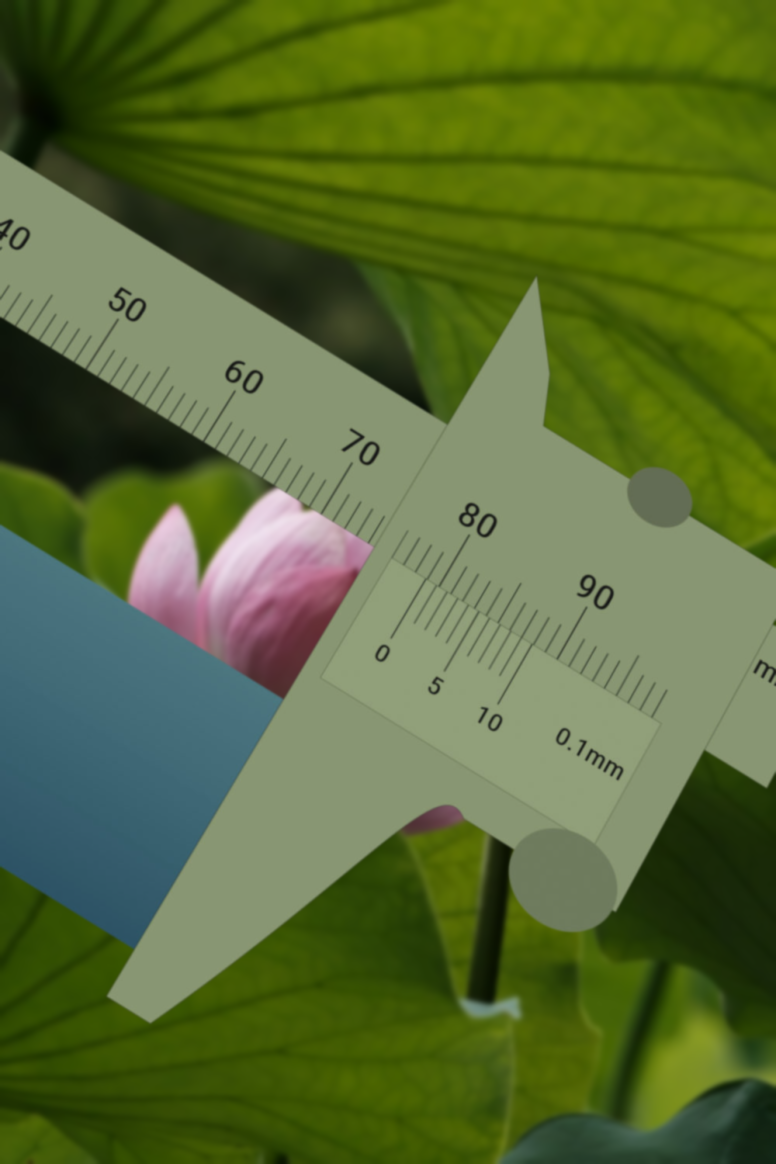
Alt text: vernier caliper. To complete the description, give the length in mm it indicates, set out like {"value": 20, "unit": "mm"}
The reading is {"value": 78.9, "unit": "mm"}
